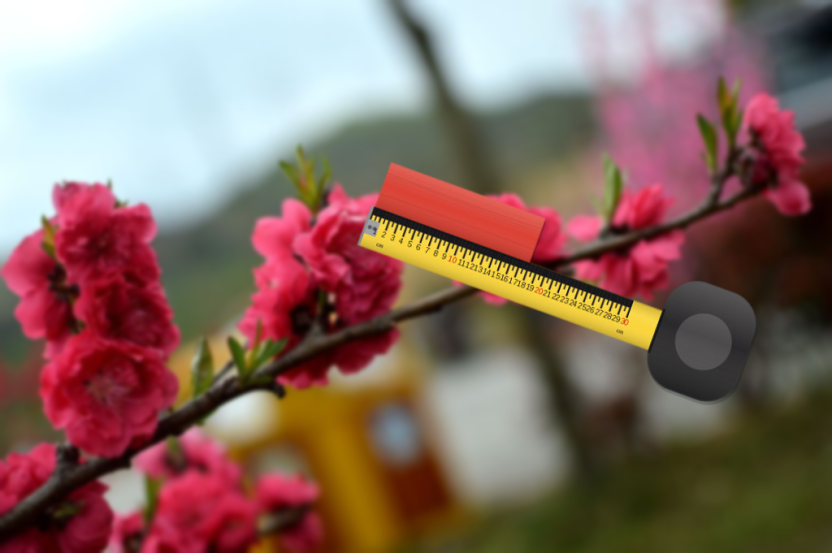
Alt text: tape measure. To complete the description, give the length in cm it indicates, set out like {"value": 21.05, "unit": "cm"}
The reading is {"value": 18, "unit": "cm"}
